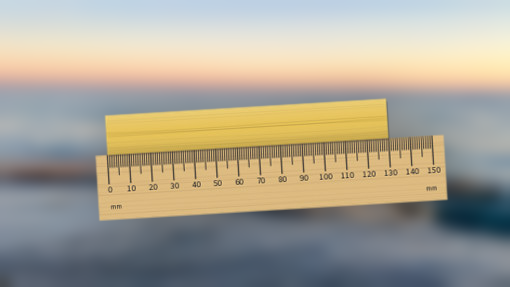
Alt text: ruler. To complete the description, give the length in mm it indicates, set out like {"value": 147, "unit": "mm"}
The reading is {"value": 130, "unit": "mm"}
